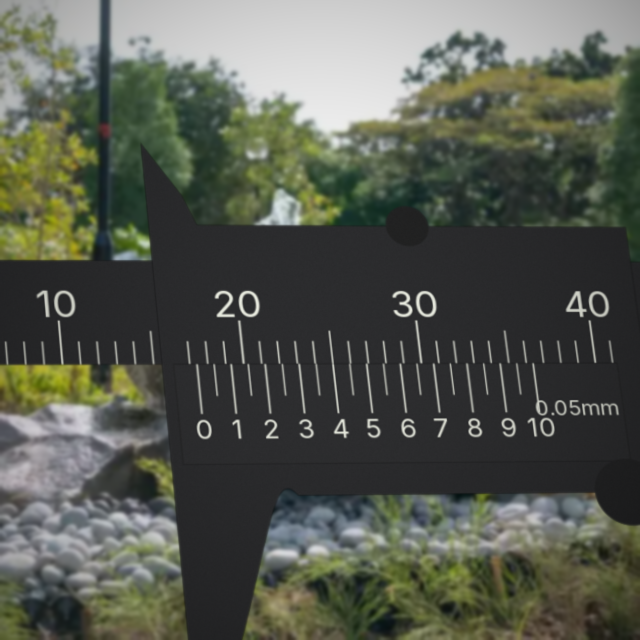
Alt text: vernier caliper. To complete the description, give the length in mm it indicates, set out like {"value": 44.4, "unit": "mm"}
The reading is {"value": 17.4, "unit": "mm"}
